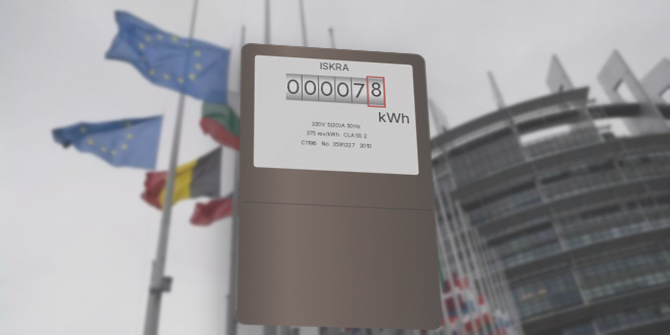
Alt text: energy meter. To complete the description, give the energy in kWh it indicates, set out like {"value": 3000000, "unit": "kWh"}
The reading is {"value": 7.8, "unit": "kWh"}
